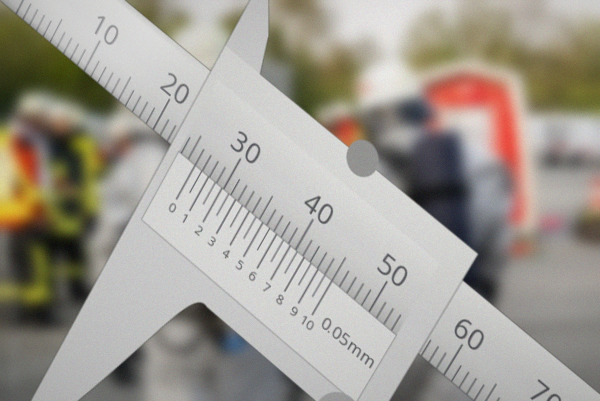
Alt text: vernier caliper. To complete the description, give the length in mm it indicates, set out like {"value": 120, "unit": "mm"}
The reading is {"value": 26.0, "unit": "mm"}
